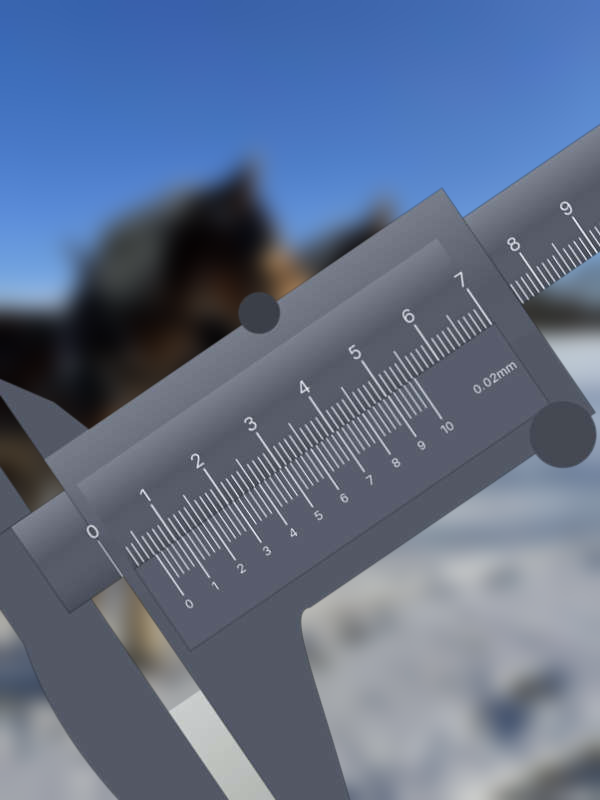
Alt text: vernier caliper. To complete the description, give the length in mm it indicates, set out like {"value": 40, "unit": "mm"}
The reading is {"value": 6.2, "unit": "mm"}
